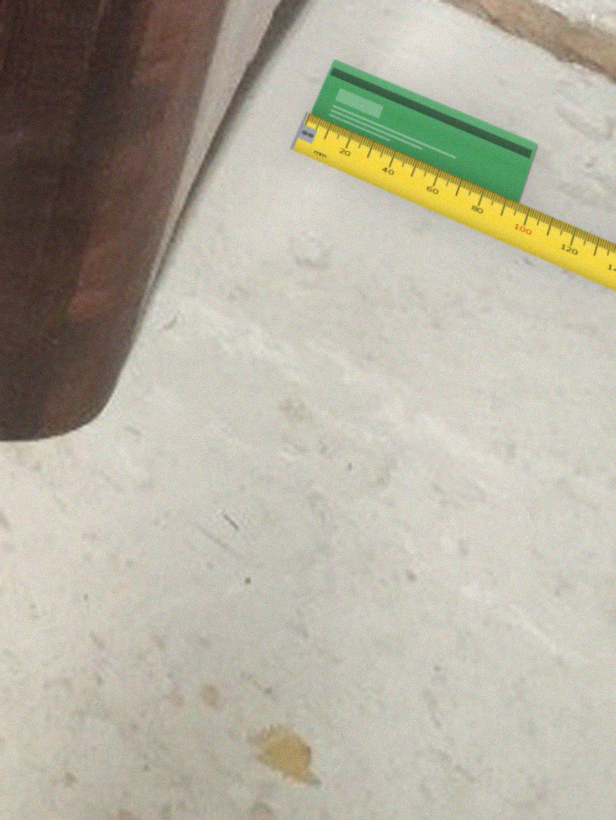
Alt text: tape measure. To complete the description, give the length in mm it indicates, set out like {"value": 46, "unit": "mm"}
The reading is {"value": 95, "unit": "mm"}
